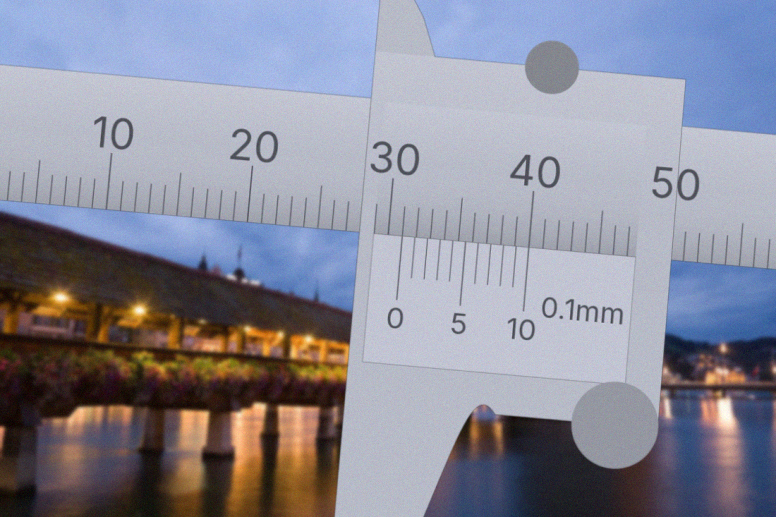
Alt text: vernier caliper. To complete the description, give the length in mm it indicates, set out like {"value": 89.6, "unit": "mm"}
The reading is {"value": 31.0, "unit": "mm"}
